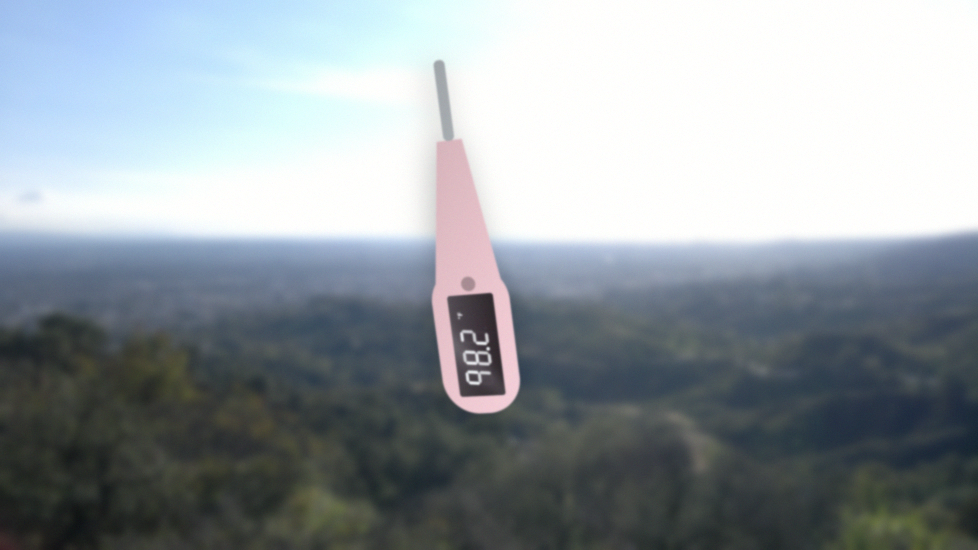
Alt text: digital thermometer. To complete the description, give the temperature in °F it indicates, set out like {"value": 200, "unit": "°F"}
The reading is {"value": 98.2, "unit": "°F"}
